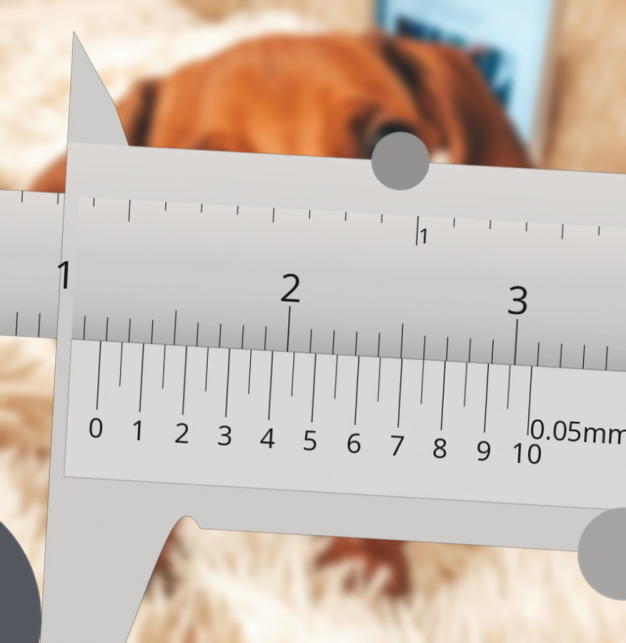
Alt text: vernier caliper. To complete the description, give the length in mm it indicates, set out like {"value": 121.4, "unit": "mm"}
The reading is {"value": 11.75, "unit": "mm"}
